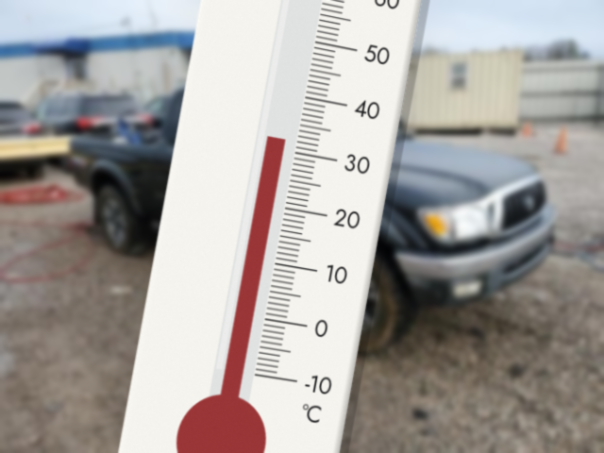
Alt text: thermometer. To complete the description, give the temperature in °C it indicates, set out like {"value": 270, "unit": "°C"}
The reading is {"value": 32, "unit": "°C"}
